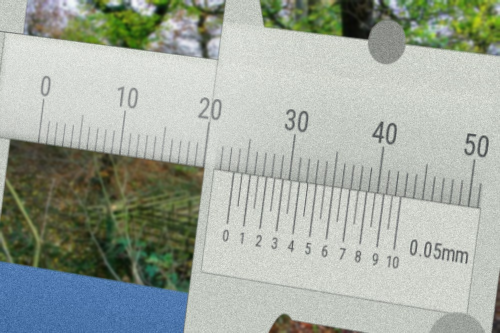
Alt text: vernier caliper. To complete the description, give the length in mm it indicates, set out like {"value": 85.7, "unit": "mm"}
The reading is {"value": 23.6, "unit": "mm"}
